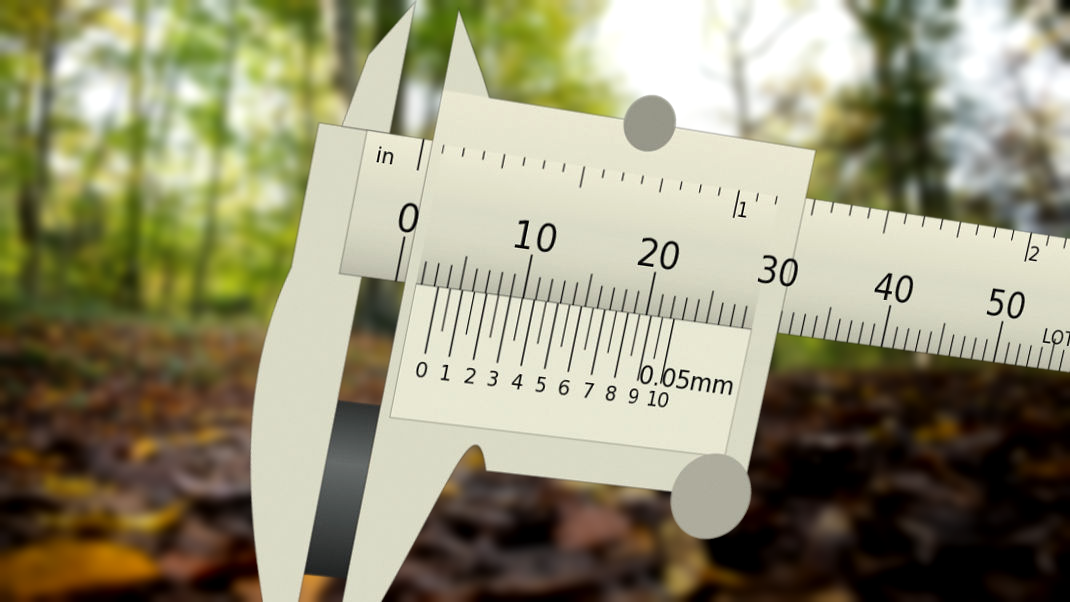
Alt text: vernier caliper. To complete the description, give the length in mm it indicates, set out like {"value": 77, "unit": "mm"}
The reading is {"value": 3.3, "unit": "mm"}
